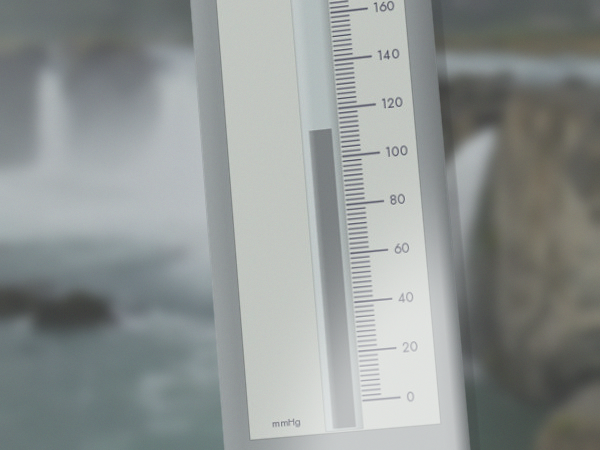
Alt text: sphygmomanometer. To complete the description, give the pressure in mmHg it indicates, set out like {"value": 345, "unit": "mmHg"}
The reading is {"value": 112, "unit": "mmHg"}
